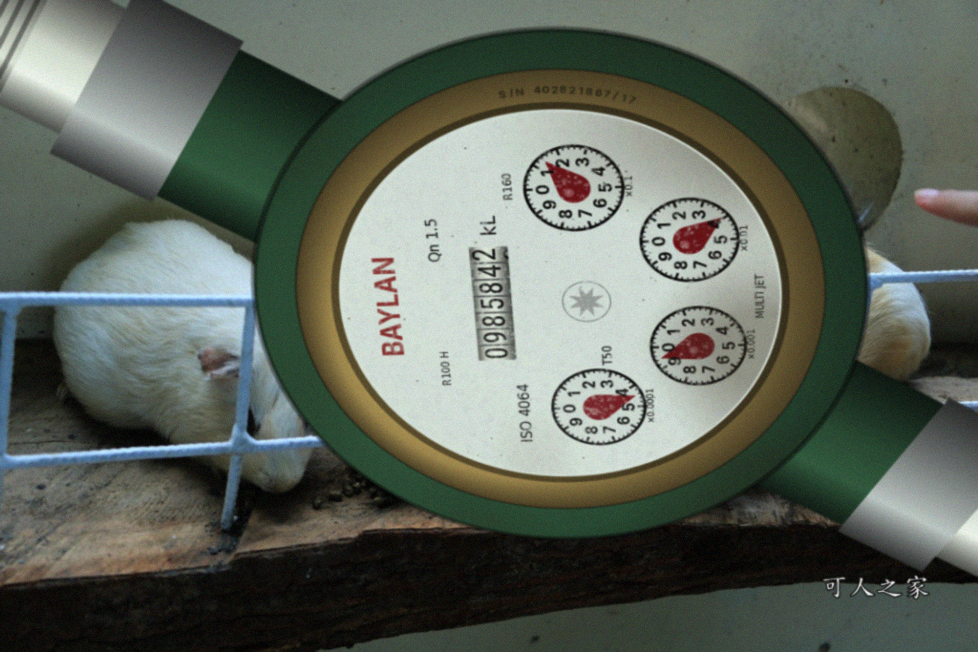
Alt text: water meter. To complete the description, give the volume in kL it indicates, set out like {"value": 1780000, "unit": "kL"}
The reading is {"value": 985842.1394, "unit": "kL"}
